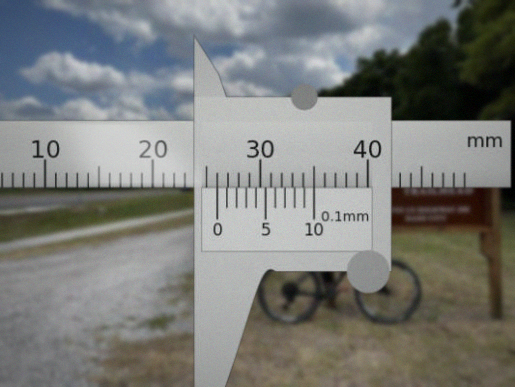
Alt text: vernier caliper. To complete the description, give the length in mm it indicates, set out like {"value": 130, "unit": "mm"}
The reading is {"value": 26.0, "unit": "mm"}
